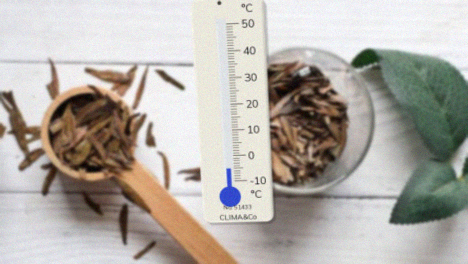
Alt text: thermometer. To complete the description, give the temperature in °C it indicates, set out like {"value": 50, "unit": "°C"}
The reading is {"value": -5, "unit": "°C"}
